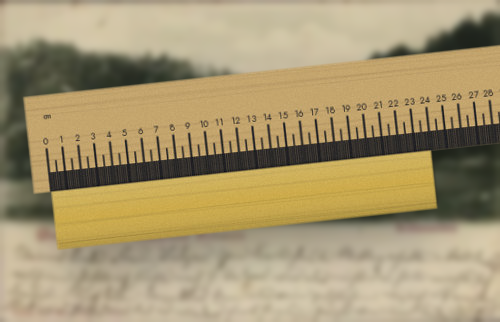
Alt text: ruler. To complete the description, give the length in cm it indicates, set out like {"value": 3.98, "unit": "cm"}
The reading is {"value": 24, "unit": "cm"}
